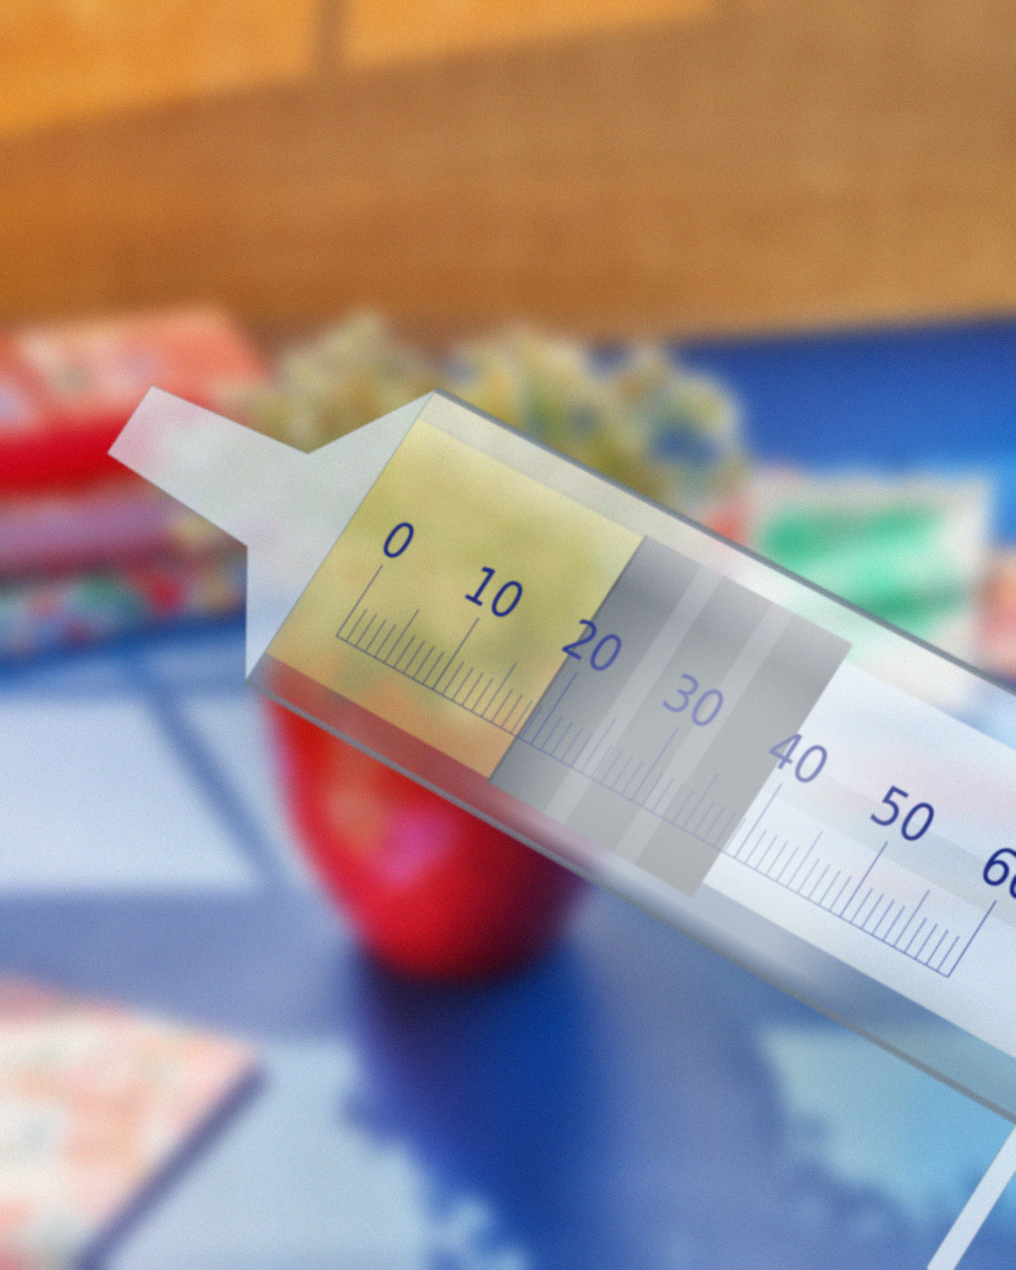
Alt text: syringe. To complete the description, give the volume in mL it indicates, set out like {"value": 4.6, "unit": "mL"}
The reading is {"value": 18.5, "unit": "mL"}
